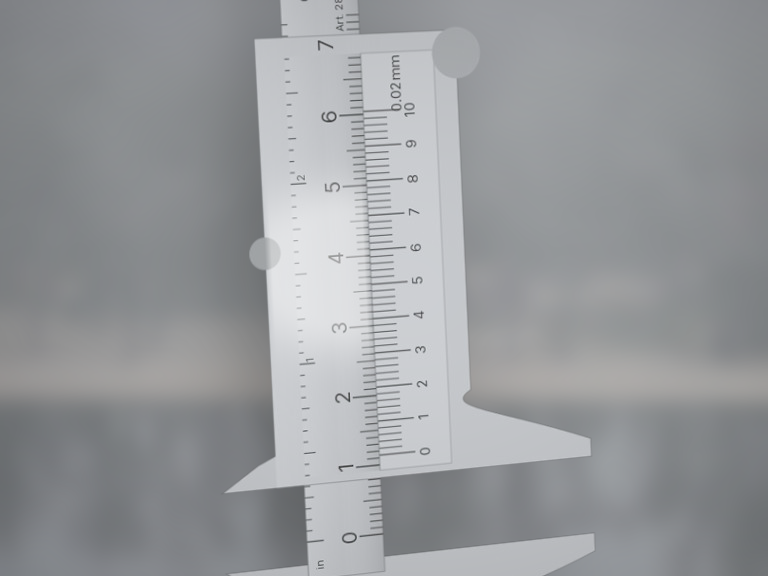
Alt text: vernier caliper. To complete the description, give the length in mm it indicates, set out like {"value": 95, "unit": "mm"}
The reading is {"value": 11.4, "unit": "mm"}
